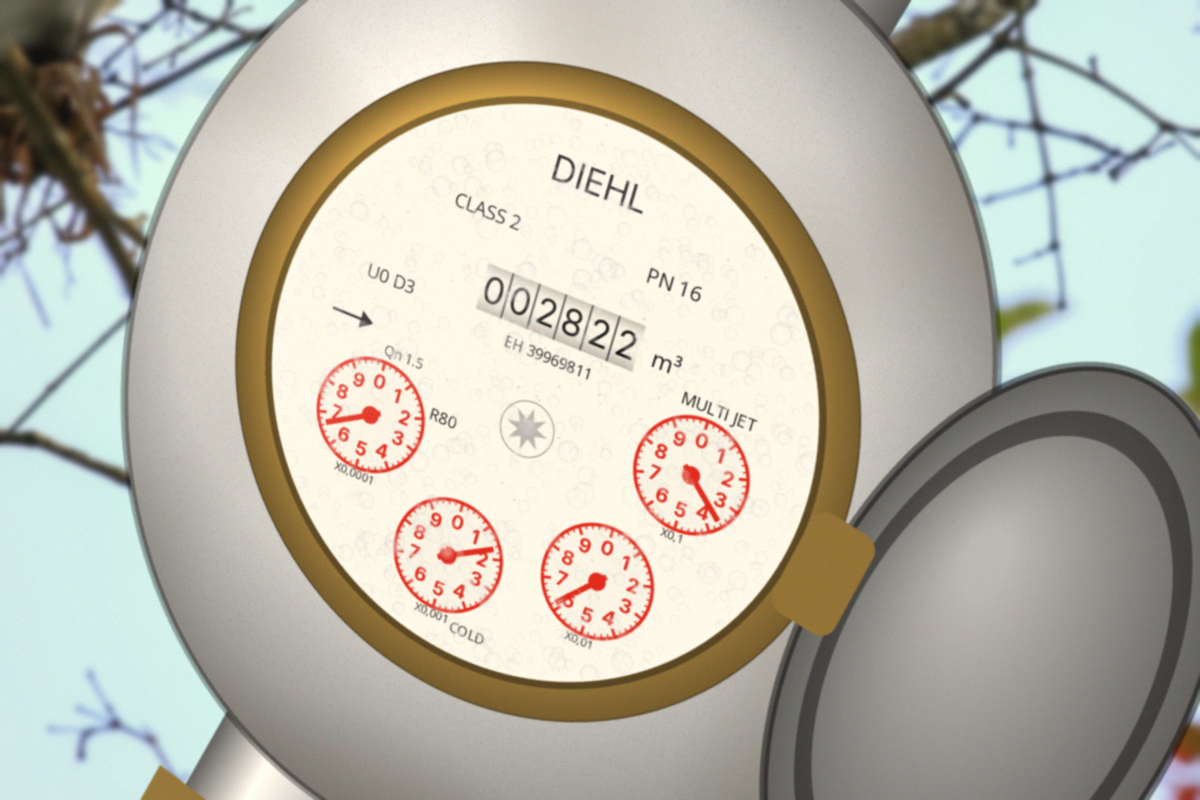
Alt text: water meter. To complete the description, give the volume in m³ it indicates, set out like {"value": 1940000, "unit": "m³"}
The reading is {"value": 2822.3616, "unit": "m³"}
